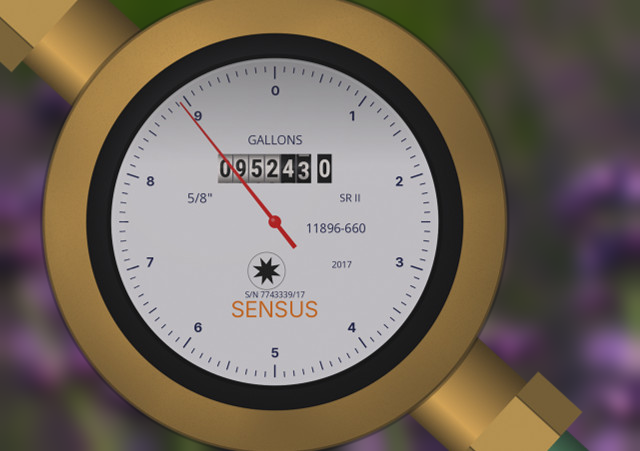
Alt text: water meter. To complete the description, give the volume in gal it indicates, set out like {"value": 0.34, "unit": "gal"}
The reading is {"value": 952428.9, "unit": "gal"}
